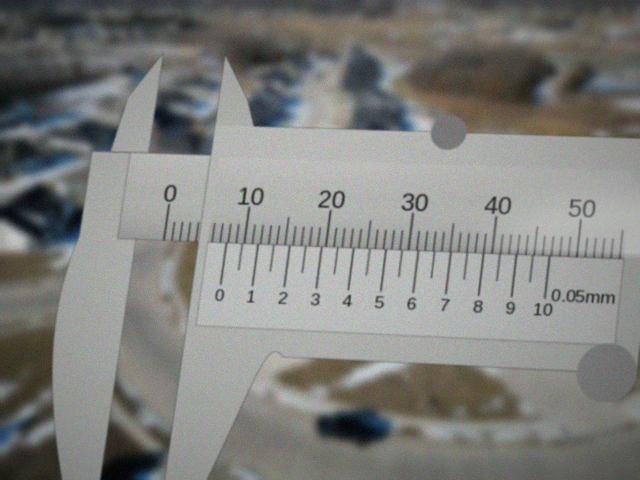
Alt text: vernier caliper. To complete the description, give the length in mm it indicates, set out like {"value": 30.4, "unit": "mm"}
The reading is {"value": 7.8, "unit": "mm"}
